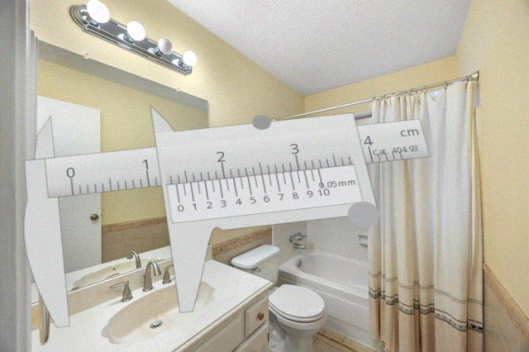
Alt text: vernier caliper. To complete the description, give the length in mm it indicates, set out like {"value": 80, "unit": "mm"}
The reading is {"value": 13.6, "unit": "mm"}
